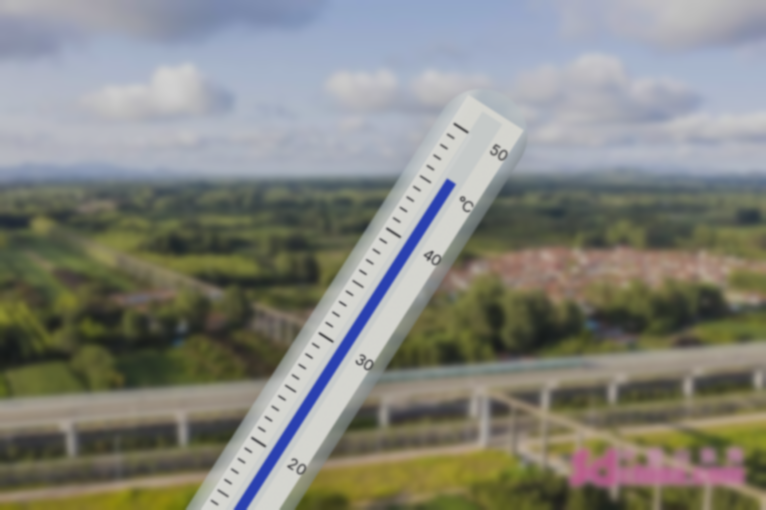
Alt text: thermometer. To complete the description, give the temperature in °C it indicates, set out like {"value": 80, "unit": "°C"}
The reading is {"value": 46, "unit": "°C"}
